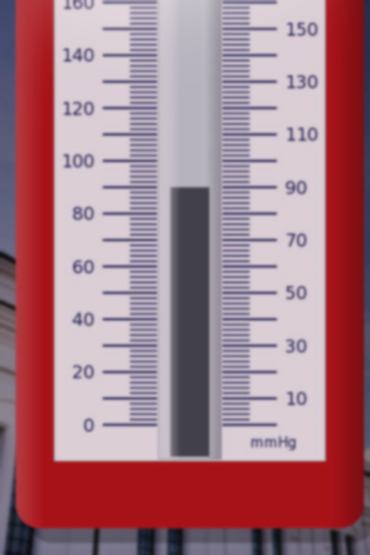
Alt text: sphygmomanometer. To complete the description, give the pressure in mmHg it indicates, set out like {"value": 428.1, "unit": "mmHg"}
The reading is {"value": 90, "unit": "mmHg"}
